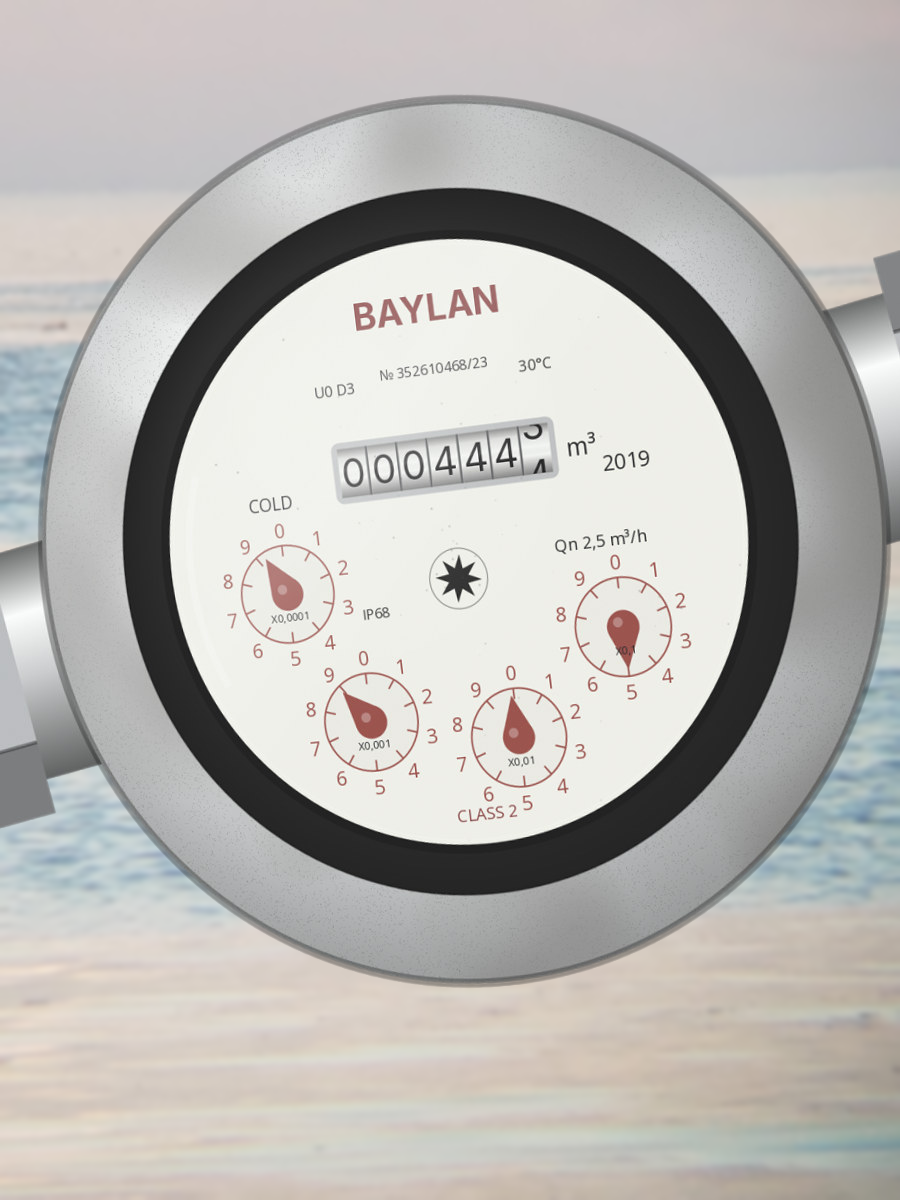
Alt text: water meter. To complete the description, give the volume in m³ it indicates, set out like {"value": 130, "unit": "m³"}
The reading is {"value": 4443.4989, "unit": "m³"}
